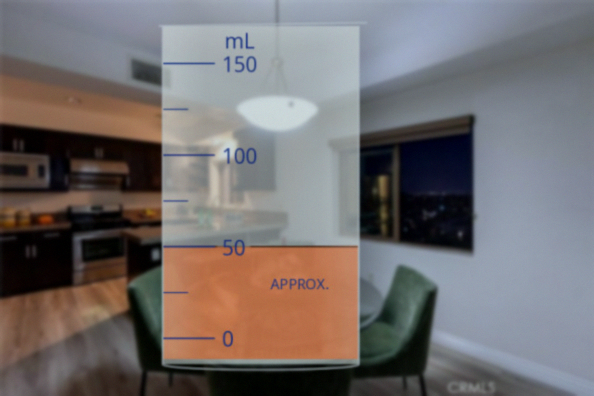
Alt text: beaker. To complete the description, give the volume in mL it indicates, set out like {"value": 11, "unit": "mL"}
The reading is {"value": 50, "unit": "mL"}
